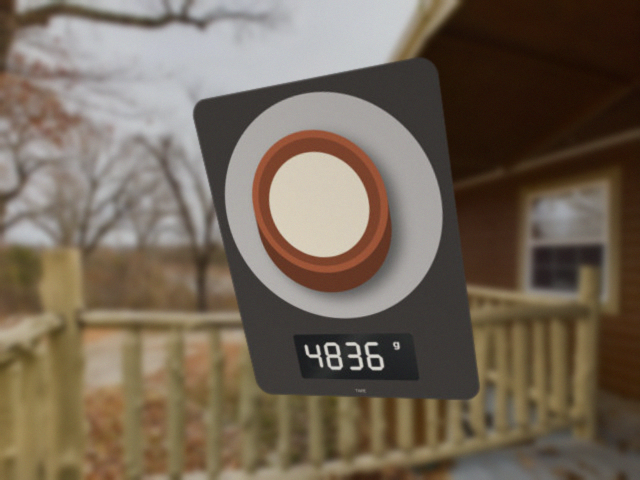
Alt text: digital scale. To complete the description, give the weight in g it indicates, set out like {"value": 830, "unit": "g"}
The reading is {"value": 4836, "unit": "g"}
